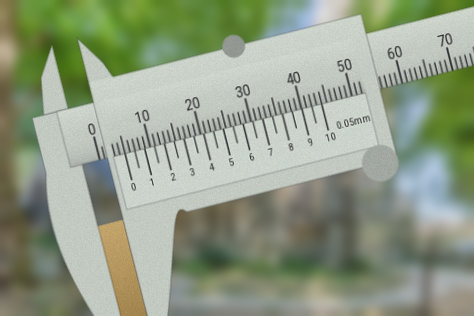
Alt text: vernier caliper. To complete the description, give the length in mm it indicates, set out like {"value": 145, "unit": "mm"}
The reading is {"value": 5.0, "unit": "mm"}
